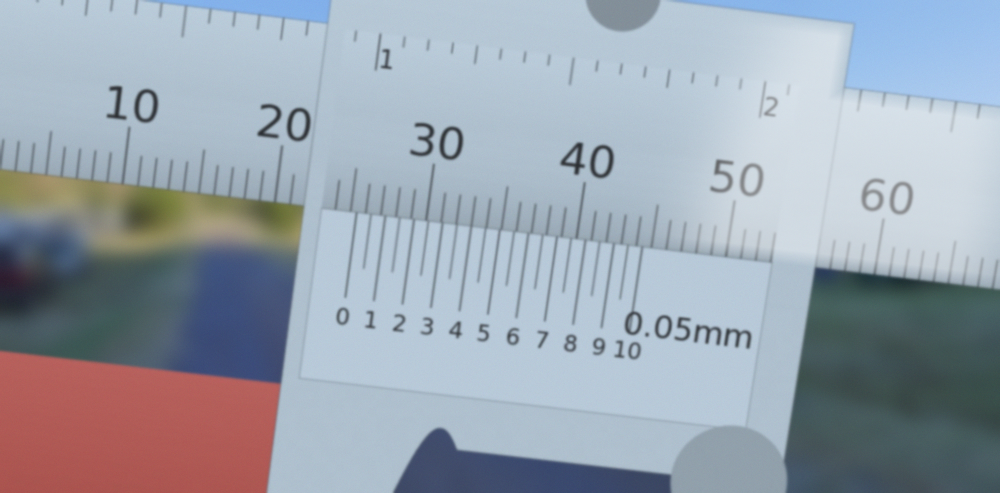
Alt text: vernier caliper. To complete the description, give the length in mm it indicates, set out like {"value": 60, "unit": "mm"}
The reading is {"value": 25.4, "unit": "mm"}
